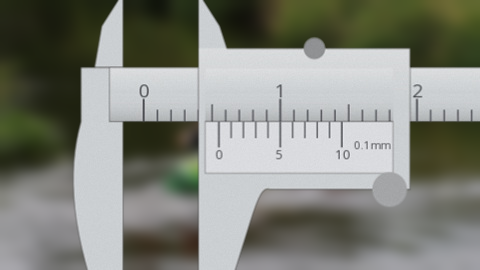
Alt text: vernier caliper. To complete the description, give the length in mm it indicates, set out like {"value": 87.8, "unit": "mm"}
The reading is {"value": 5.5, "unit": "mm"}
